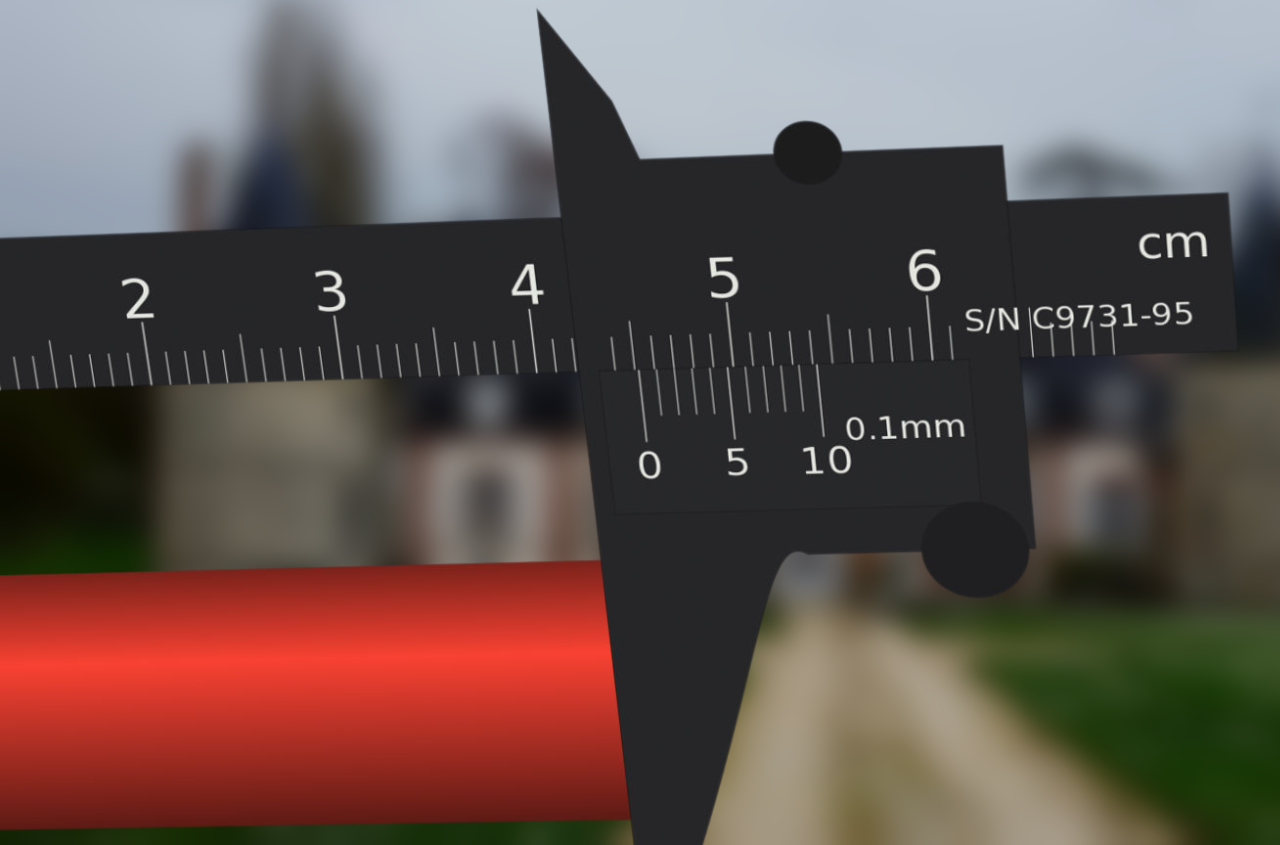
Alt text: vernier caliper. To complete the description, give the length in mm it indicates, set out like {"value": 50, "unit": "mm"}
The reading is {"value": 45.2, "unit": "mm"}
